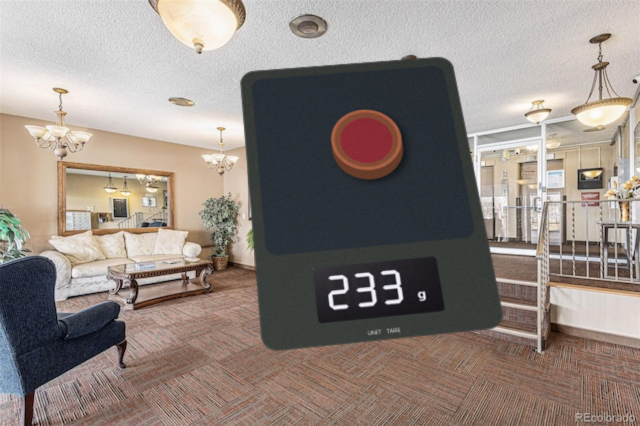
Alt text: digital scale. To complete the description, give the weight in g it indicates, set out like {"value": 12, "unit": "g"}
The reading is {"value": 233, "unit": "g"}
